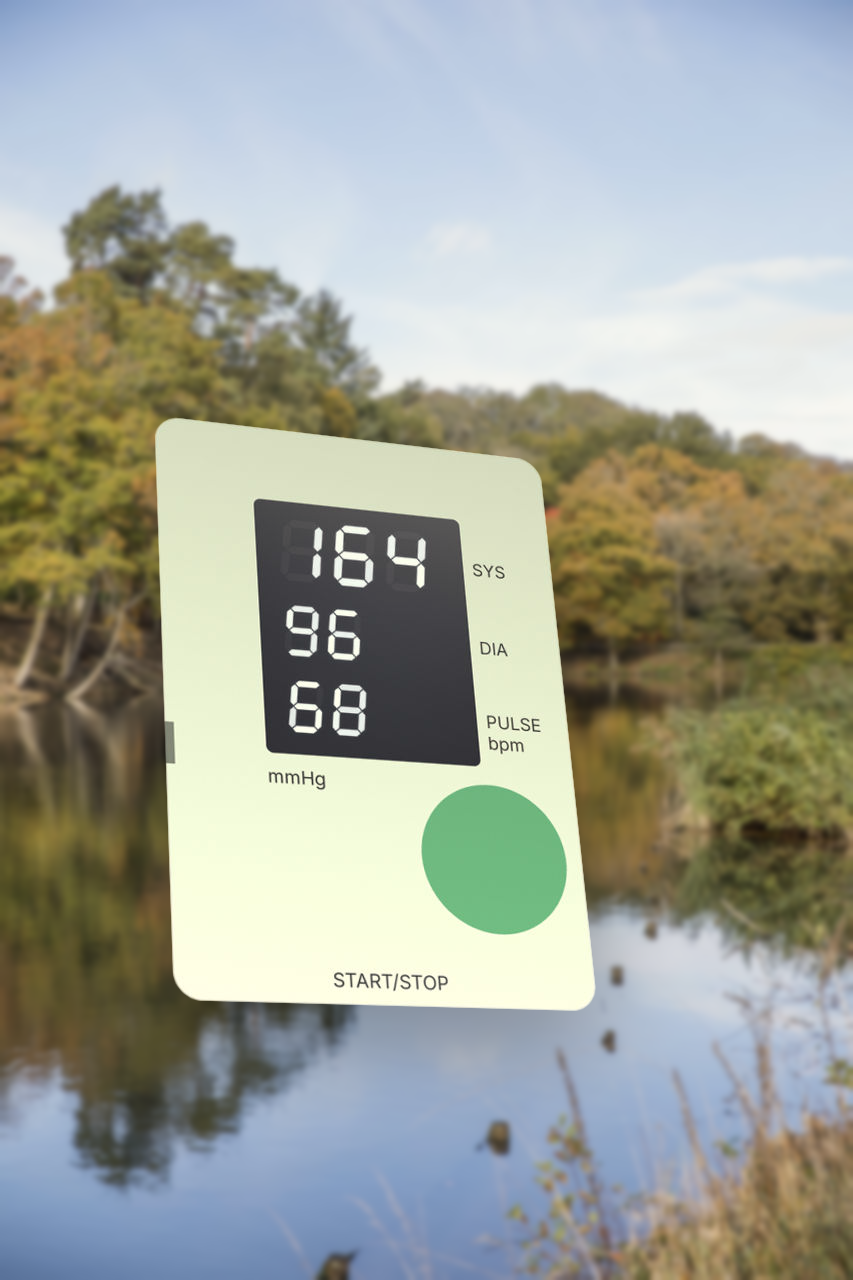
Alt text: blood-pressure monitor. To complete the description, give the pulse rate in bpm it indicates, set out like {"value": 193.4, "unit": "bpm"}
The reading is {"value": 68, "unit": "bpm"}
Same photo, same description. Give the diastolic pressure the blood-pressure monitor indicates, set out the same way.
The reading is {"value": 96, "unit": "mmHg"}
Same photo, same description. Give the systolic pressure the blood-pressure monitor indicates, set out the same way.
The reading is {"value": 164, "unit": "mmHg"}
